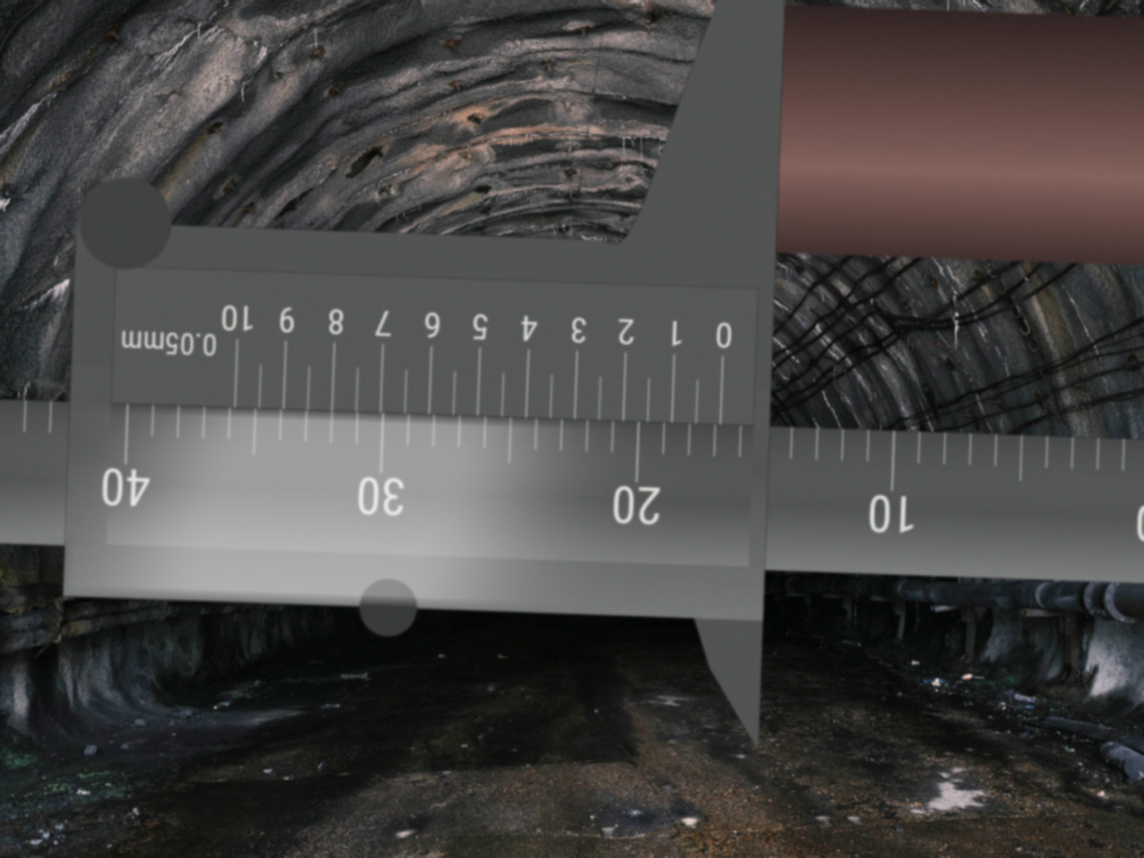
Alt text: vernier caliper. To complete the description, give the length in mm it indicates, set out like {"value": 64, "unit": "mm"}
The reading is {"value": 16.8, "unit": "mm"}
